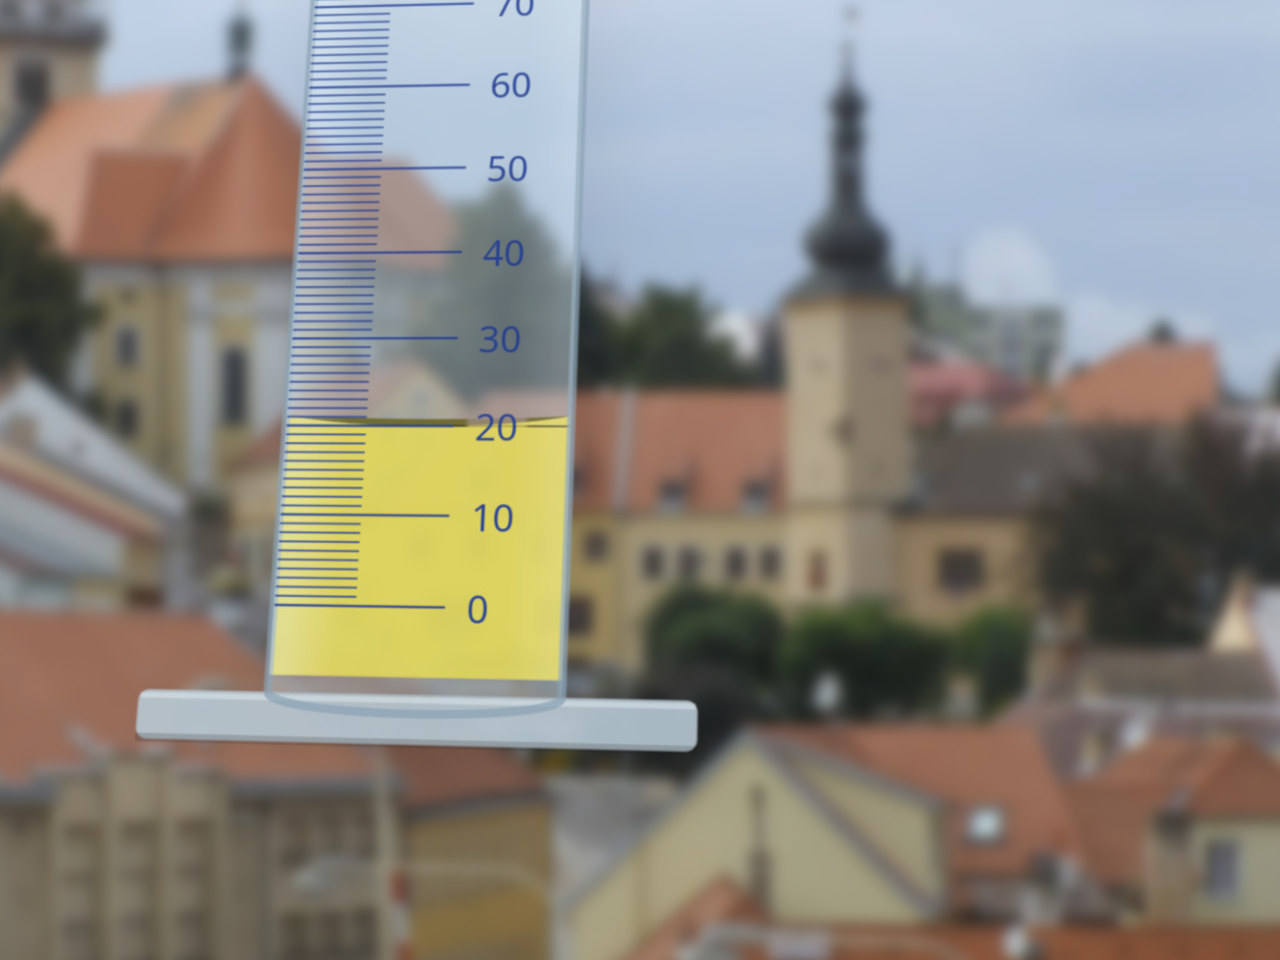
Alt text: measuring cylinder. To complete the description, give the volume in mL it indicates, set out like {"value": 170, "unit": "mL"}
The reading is {"value": 20, "unit": "mL"}
